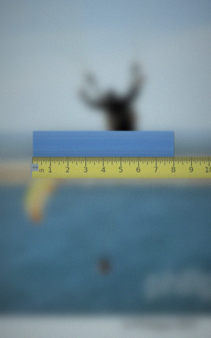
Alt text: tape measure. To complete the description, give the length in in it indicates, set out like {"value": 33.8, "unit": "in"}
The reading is {"value": 8, "unit": "in"}
